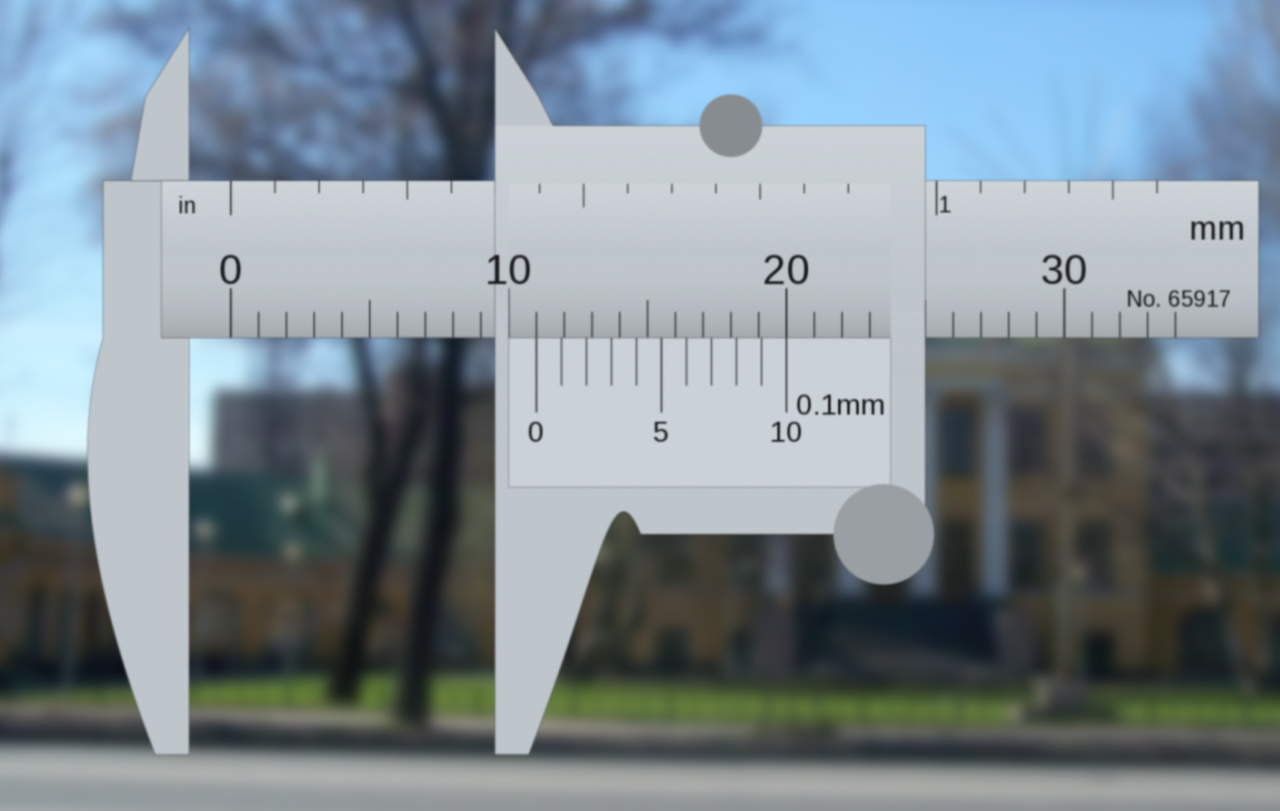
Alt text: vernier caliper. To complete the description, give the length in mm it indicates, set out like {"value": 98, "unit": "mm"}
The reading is {"value": 11.0, "unit": "mm"}
